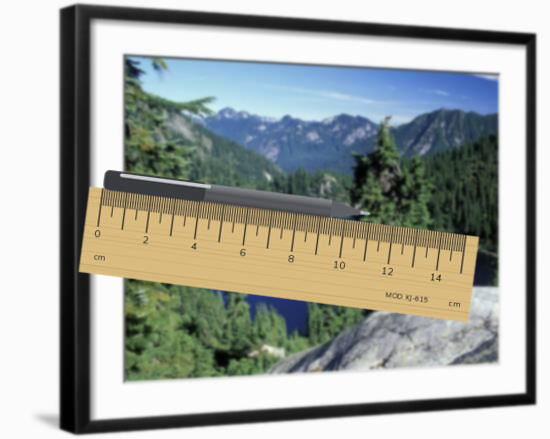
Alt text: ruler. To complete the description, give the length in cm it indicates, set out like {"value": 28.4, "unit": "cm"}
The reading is {"value": 11, "unit": "cm"}
